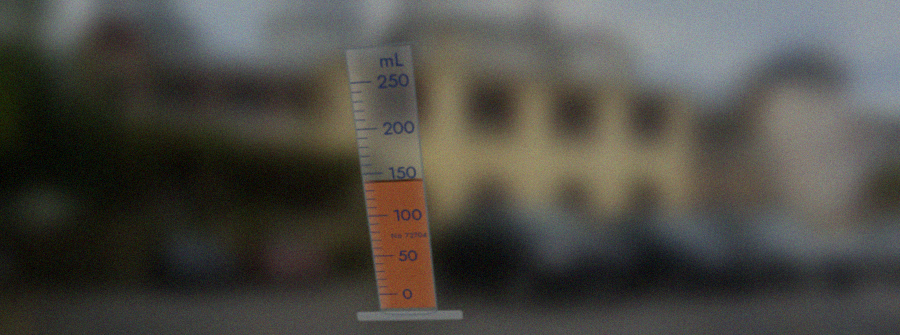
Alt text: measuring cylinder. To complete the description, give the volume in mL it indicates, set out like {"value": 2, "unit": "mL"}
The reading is {"value": 140, "unit": "mL"}
